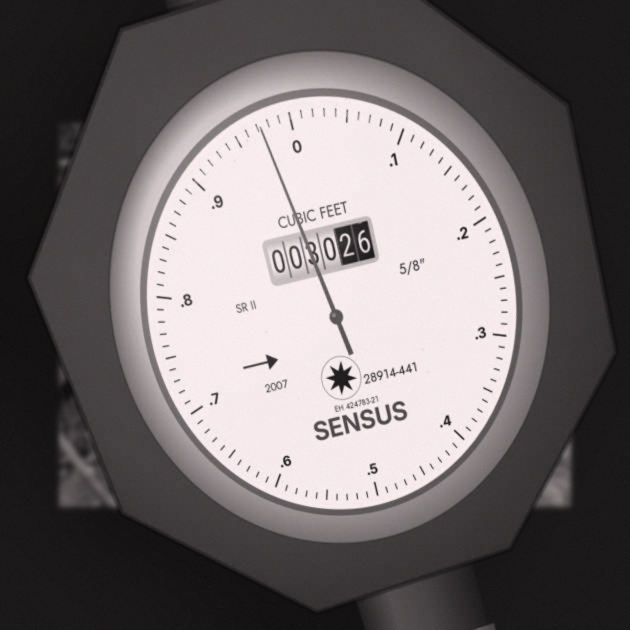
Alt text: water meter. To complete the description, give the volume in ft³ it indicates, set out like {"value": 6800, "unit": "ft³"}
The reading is {"value": 3025.97, "unit": "ft³"}
